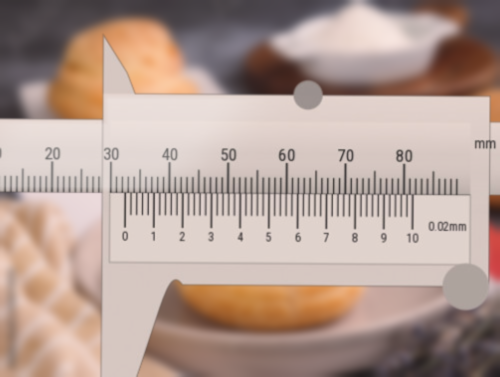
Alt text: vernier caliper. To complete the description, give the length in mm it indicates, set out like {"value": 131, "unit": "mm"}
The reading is {"value": 32.5, "unit": "mm"}
